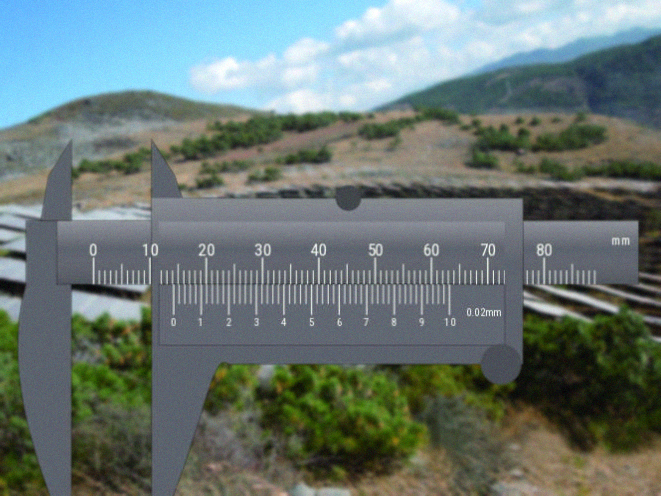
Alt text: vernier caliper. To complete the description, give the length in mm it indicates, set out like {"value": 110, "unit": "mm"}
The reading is {"value": 14.2, "unit": "mm"}
